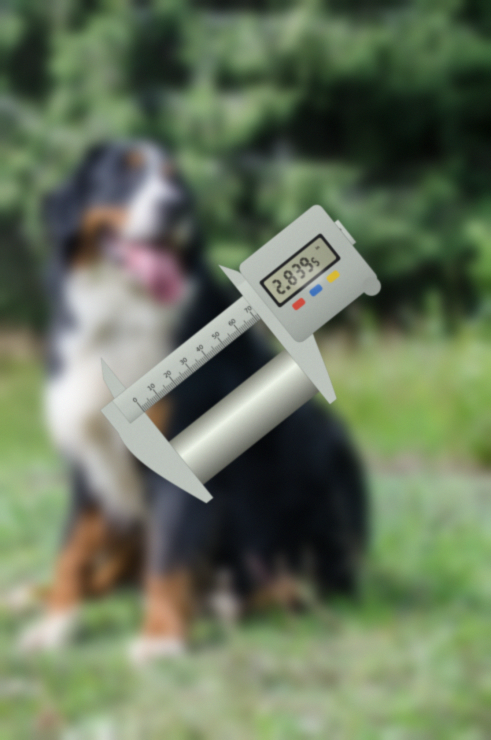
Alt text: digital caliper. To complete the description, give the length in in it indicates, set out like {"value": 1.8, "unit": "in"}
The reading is {"value": 2.8395, "unit": "in"}
